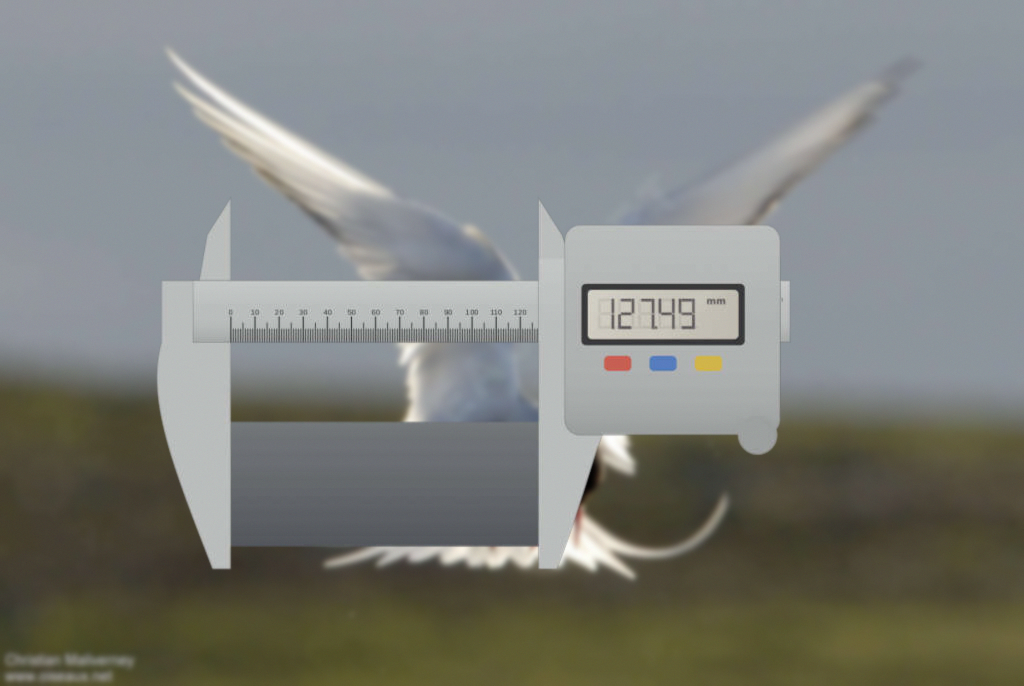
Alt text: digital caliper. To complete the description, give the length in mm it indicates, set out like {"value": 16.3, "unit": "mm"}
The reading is {"value": 127.49, "unit": "mm"}
